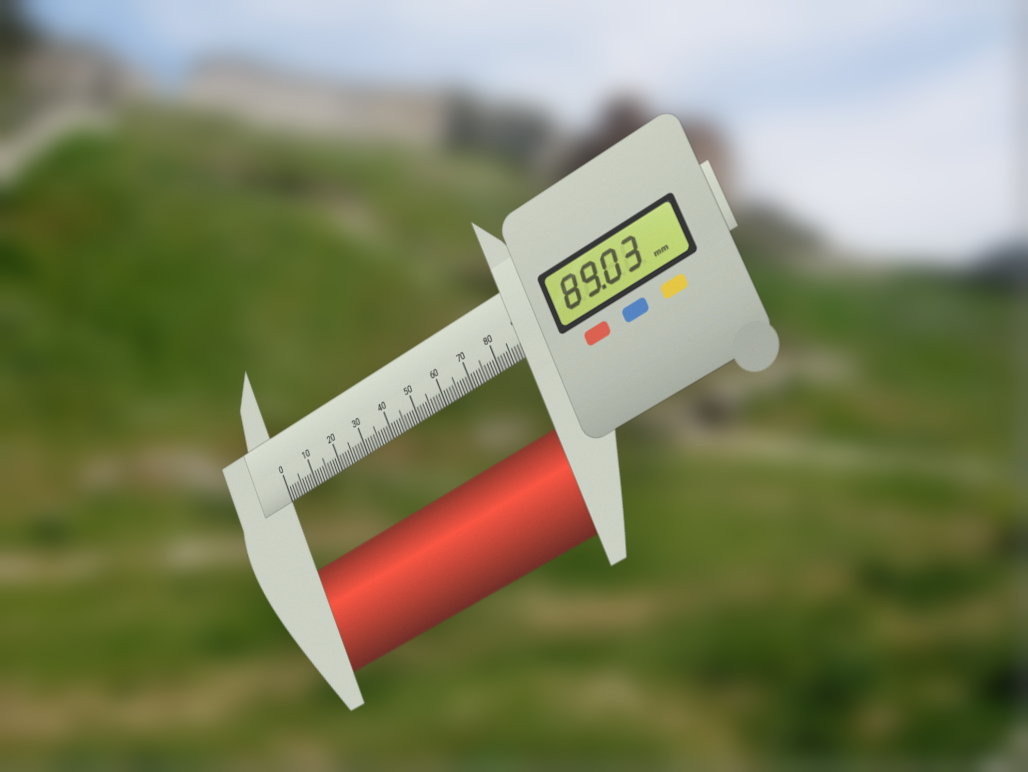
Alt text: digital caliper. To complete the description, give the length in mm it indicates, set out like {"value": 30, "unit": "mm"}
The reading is {"value": 89.03, "unit": "mm"}
